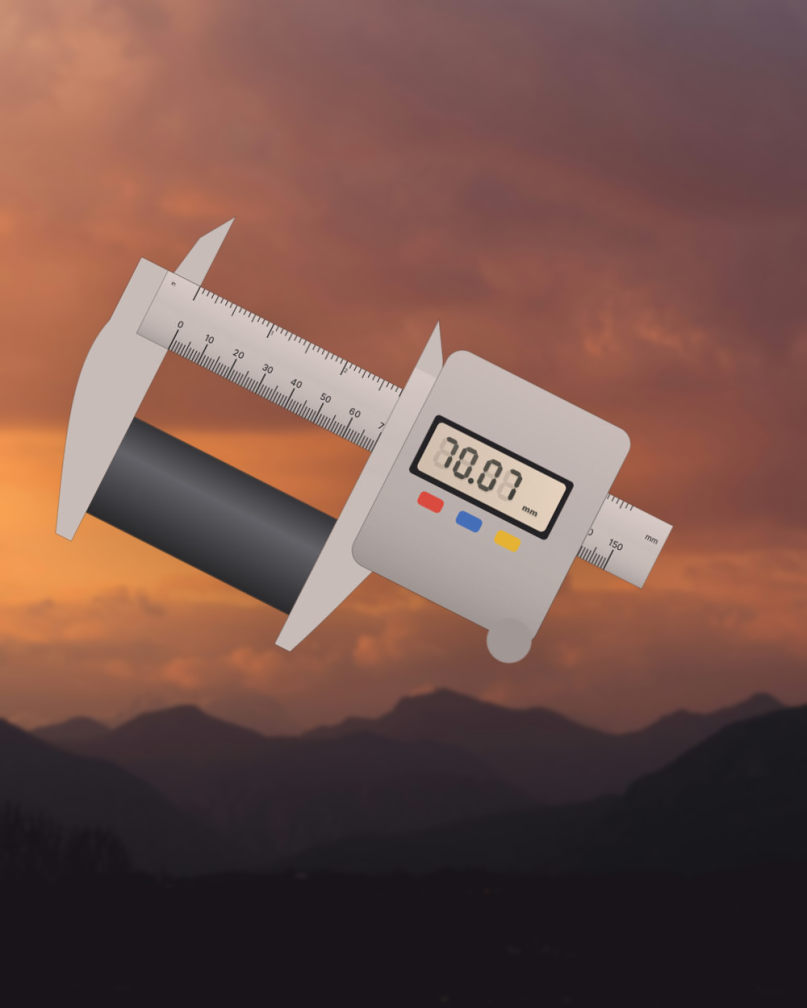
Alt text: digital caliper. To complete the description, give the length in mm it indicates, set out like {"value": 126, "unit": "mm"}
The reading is {"value": 70.07, "unit": "mm"}
